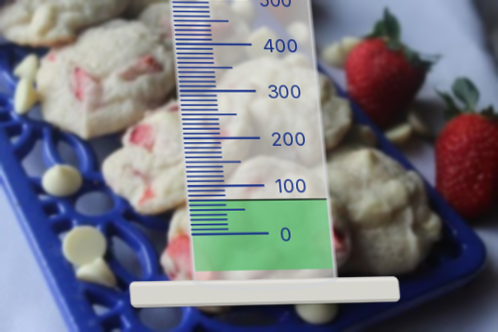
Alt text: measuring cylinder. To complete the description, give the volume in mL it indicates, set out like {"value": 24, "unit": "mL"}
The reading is {"value": 70, "unit": "mL"}
